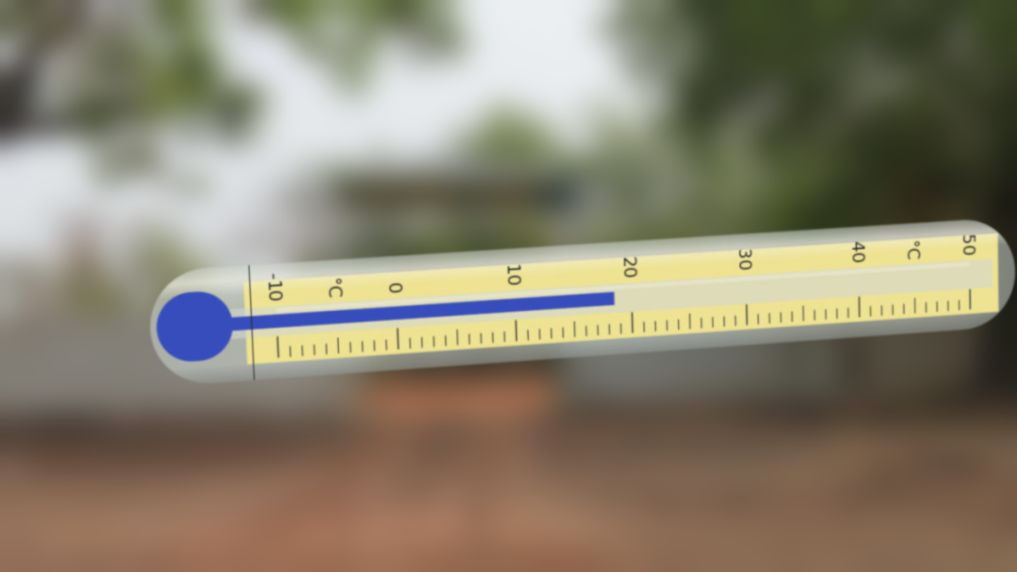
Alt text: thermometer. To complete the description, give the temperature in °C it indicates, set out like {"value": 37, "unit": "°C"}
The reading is {"value": 18.5, "unit": "°C"}
